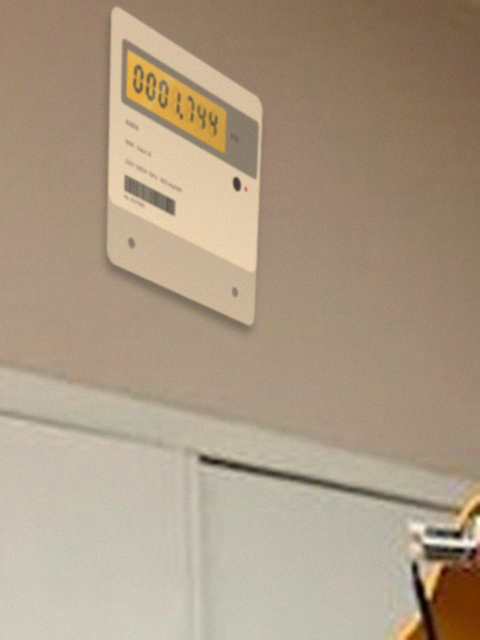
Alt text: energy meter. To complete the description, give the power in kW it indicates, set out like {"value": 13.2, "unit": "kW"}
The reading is {"value": 1.744, "unit": "kW"}
